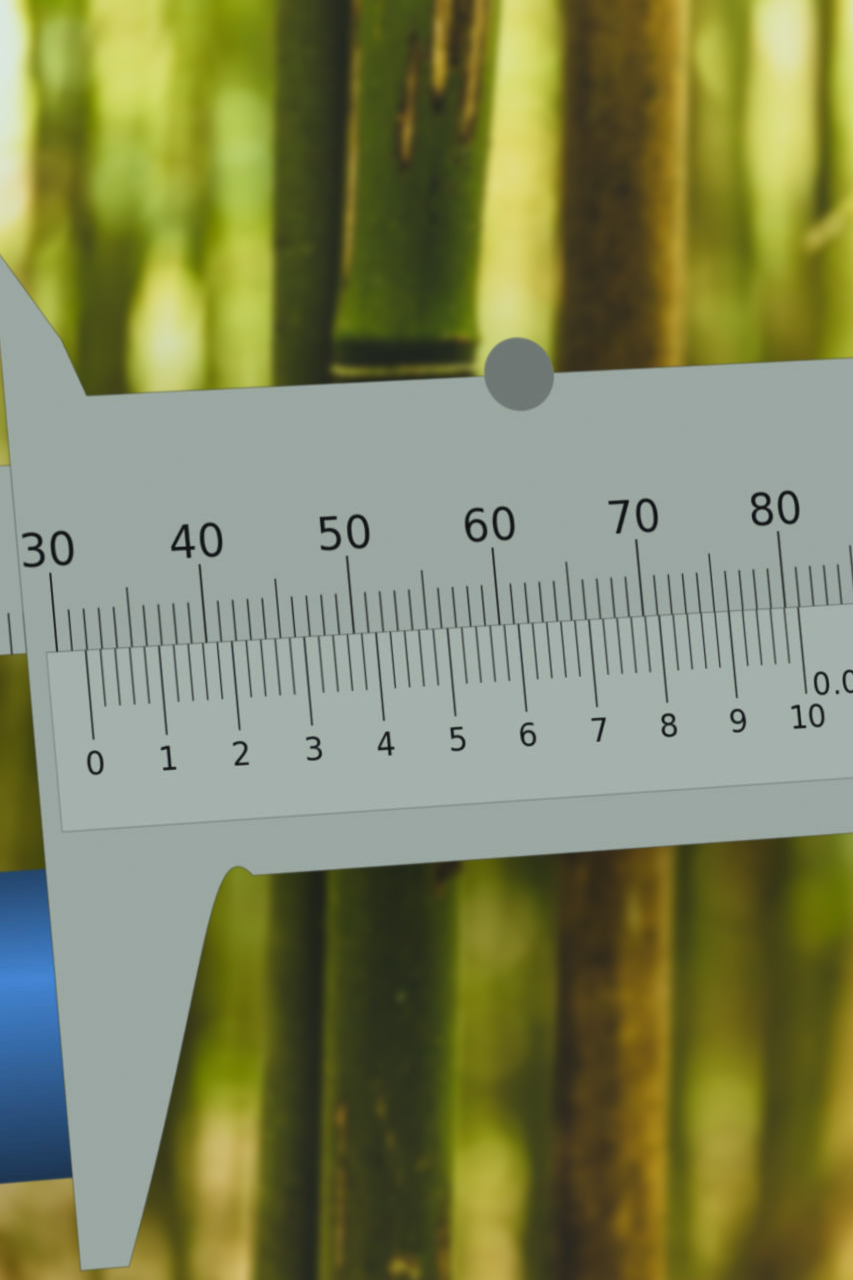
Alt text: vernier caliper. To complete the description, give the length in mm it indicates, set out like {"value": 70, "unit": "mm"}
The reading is {"value": 31.9, "unit": "mm"}
